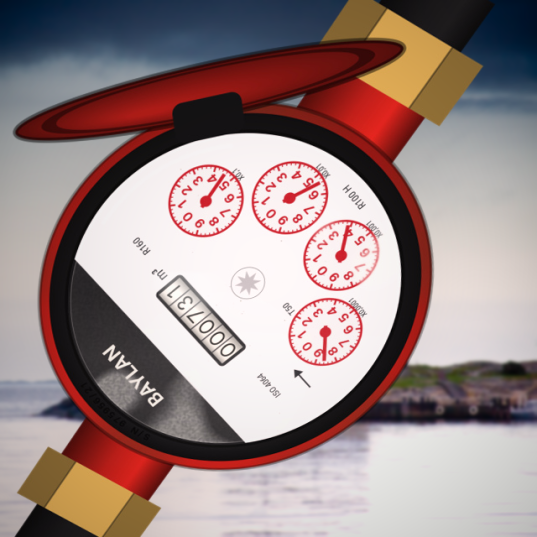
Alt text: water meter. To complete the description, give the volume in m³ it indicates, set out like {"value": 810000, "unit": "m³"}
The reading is {"value": 731.4538, "unit": "m³"}
